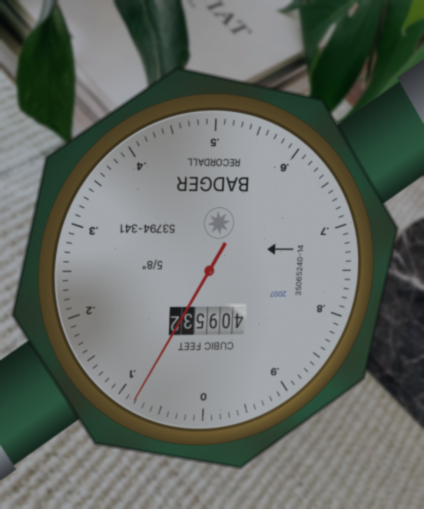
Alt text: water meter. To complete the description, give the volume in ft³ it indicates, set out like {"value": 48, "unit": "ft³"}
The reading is {"value": 409532.08, "unit": "ft³"}
